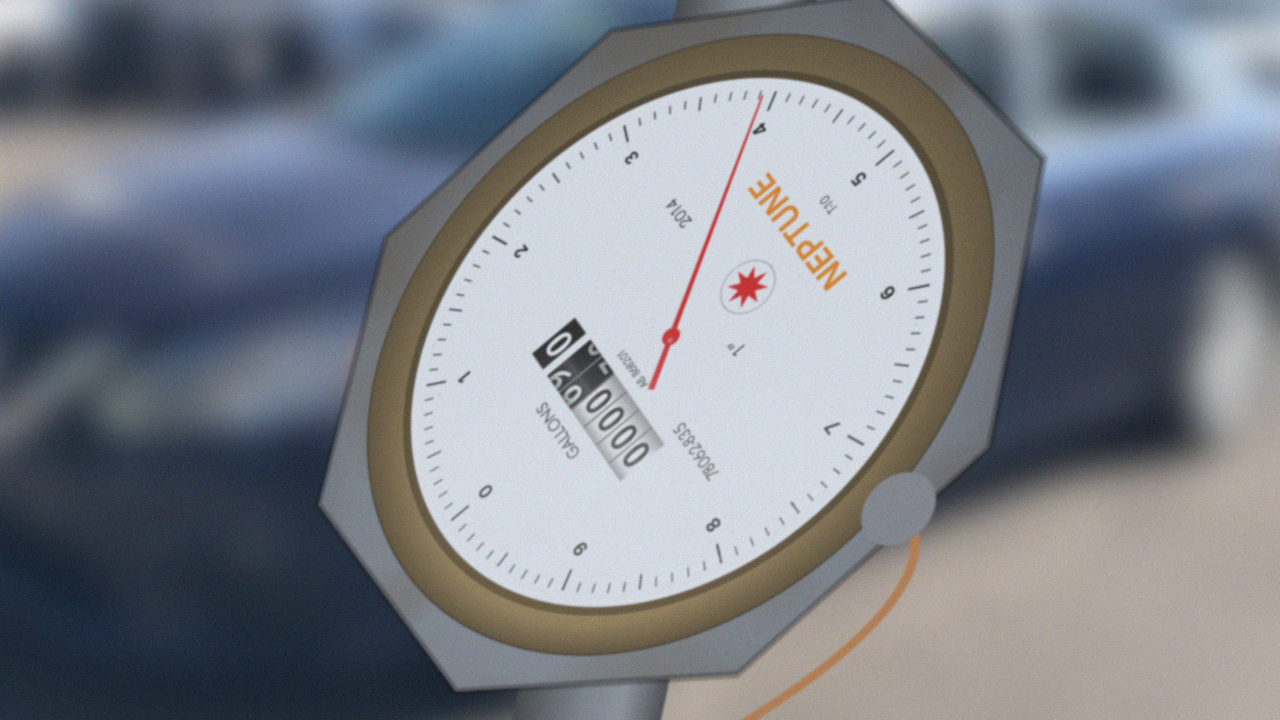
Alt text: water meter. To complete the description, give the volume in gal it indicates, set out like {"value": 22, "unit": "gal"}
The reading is {"value": 693.9, "unit": "gal"}
